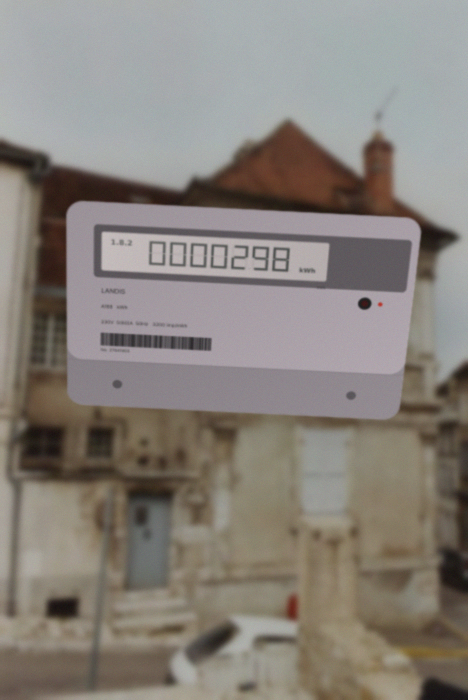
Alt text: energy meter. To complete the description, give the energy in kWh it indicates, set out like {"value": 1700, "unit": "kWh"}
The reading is {"value": 298, "unit": "kWh"}
